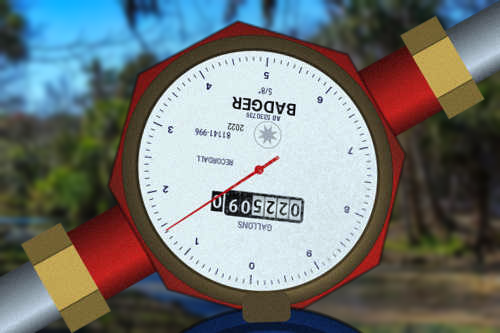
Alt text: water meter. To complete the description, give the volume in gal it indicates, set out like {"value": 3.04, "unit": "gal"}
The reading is {"value": 225091.4, "unit": "gal"}
